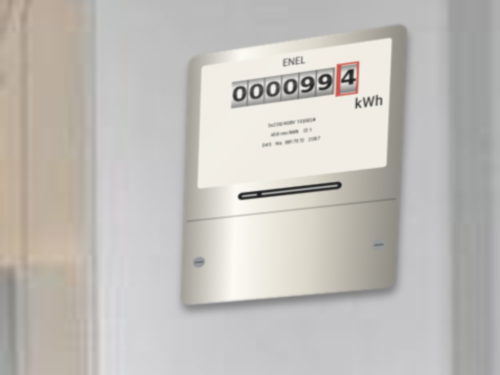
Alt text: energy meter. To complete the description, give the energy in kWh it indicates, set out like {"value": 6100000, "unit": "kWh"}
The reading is {"value": 99.4, "unit": "kWh"}
